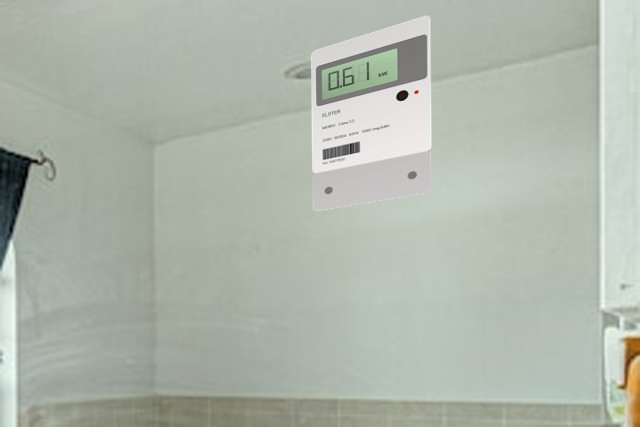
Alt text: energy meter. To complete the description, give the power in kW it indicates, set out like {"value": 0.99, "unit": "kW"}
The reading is {"value": 0.61, "unit": "kW"}
